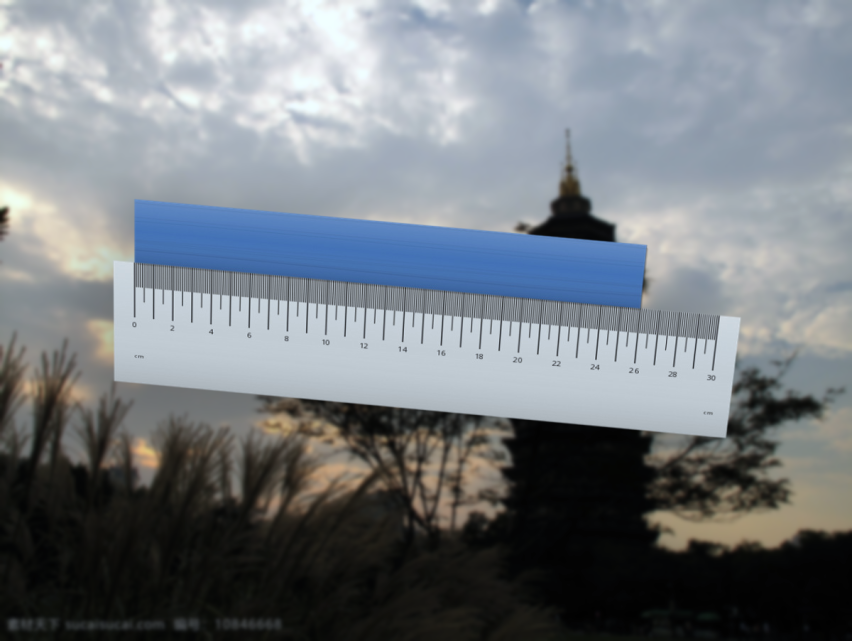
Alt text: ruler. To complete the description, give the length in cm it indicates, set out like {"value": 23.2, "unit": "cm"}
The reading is {"value": 26, "unit": "cm"}
